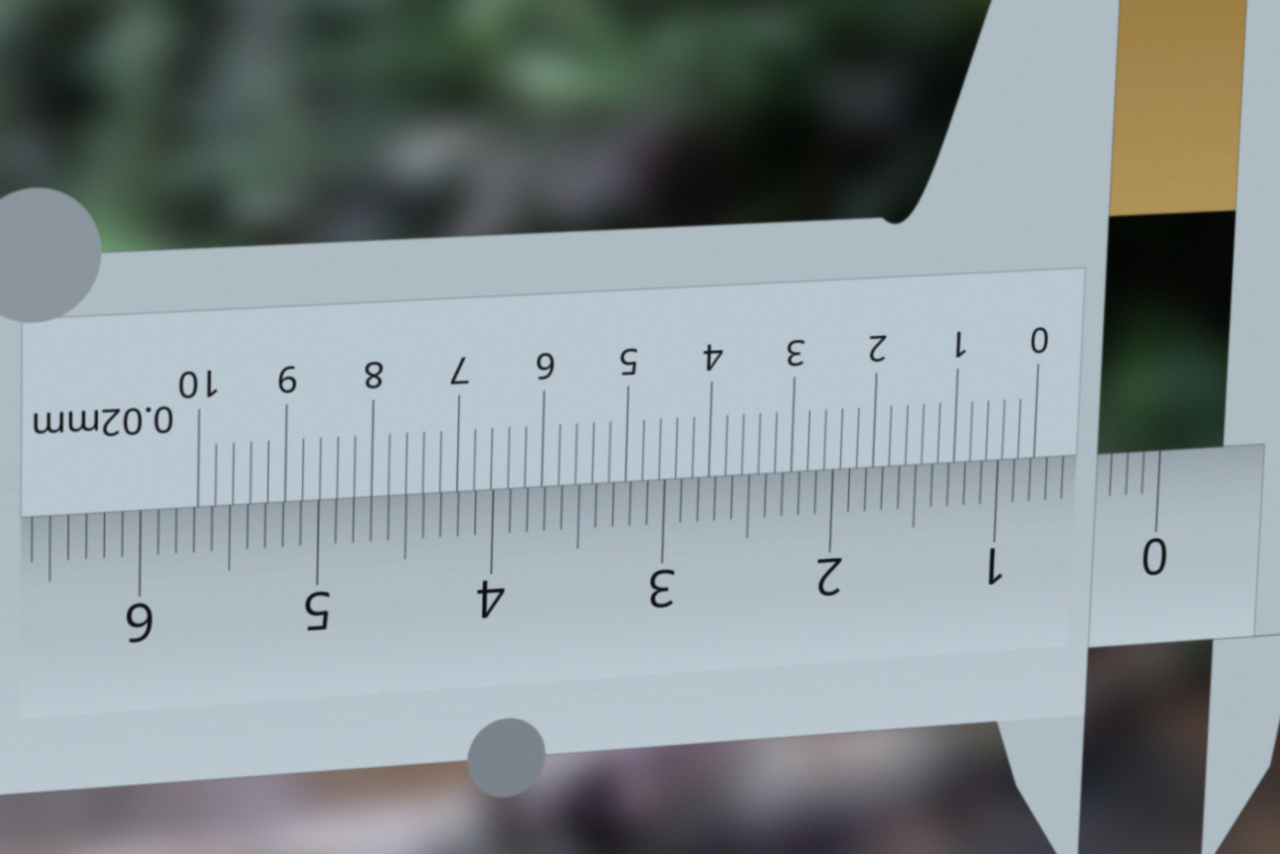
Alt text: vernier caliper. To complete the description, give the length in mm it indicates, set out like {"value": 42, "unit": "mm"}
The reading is {"value": 7.8, "unit": "mm"}
